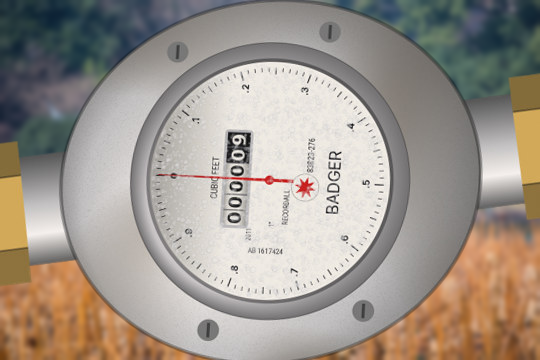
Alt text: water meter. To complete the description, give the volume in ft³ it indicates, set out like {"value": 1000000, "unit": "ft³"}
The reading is {"value": 9.00, "unit": "ft³"}
